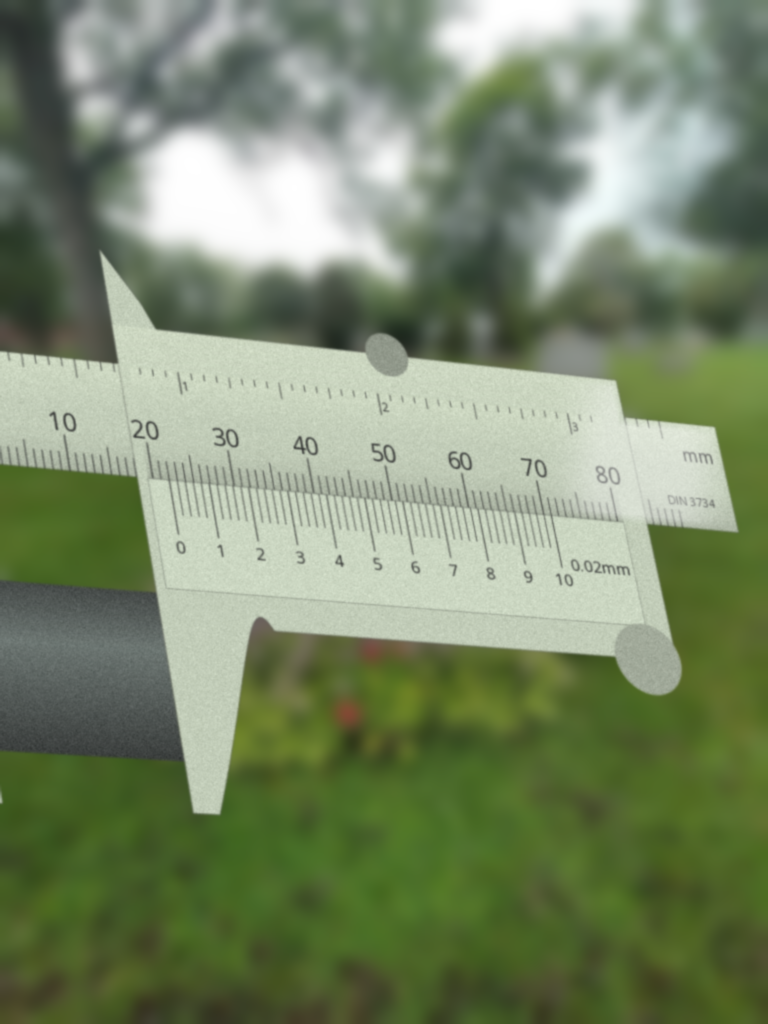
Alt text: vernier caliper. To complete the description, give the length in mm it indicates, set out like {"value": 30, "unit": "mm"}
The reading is {"value": 22.0, "unit": "mm"}
